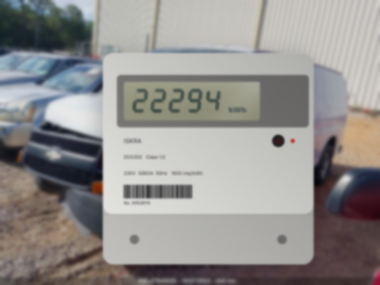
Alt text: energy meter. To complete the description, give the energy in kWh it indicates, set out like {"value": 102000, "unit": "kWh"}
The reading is {"value": 22294, "unit": "kWh"}
